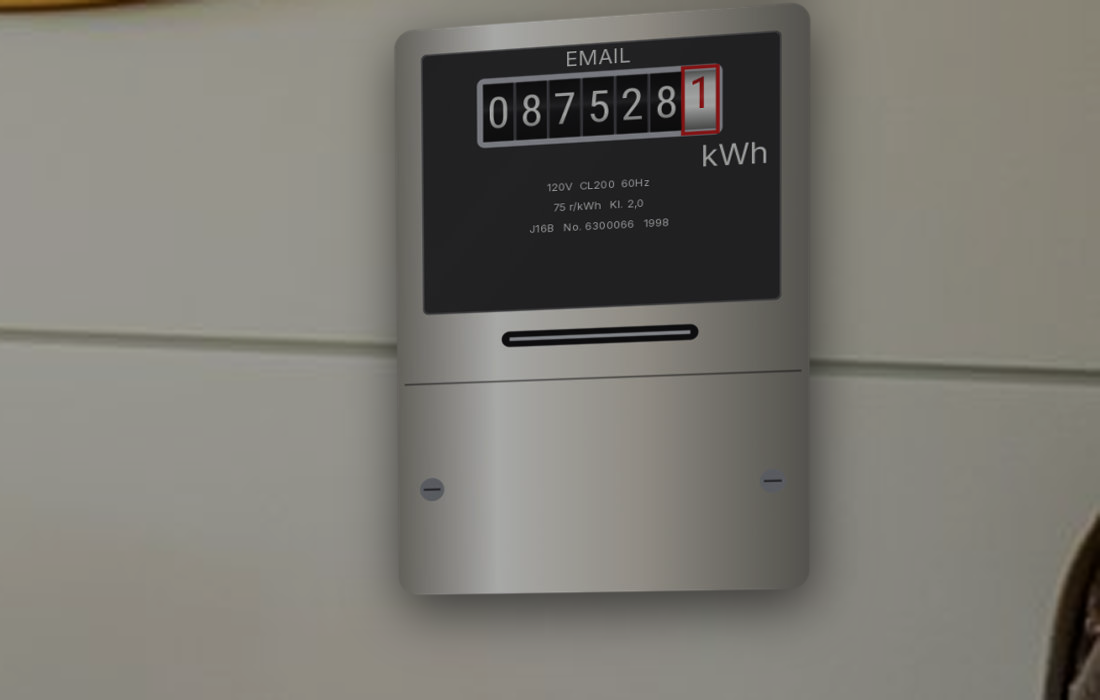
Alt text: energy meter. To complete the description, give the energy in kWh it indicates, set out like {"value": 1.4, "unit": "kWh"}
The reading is {"value": 87528.1, "unit": "kWh"}
